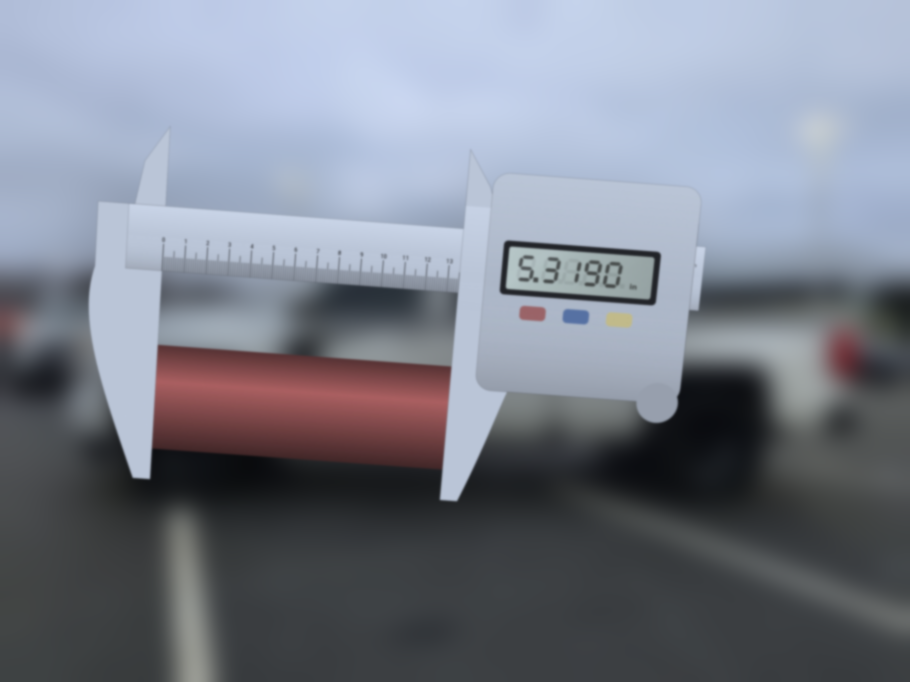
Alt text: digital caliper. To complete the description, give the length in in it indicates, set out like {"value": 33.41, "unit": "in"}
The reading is {"value": 5.3190, "unit": "in"}
